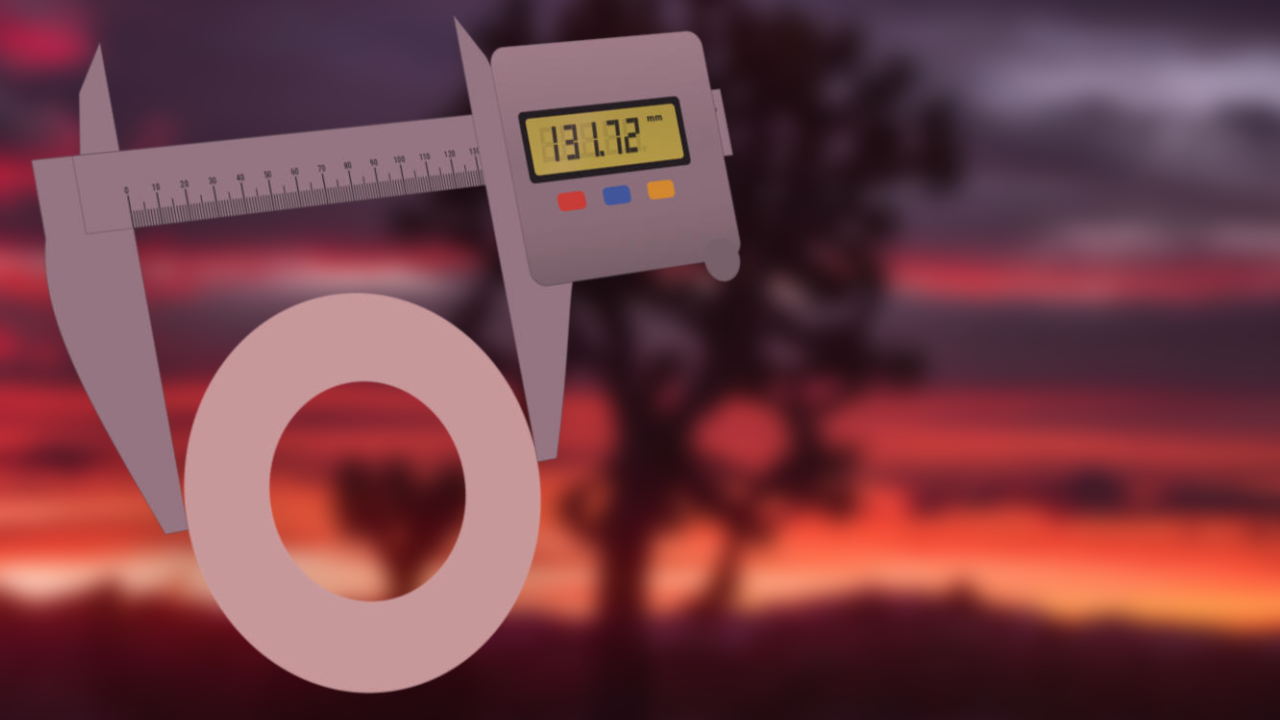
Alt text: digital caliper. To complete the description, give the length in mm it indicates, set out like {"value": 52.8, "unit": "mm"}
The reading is {"value": 131.72, "unit": "mm"}
